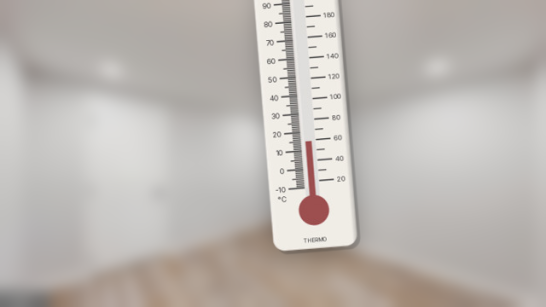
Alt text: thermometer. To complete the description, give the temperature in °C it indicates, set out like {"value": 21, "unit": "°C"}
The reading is {"value": 15, "unit": "°C"}
